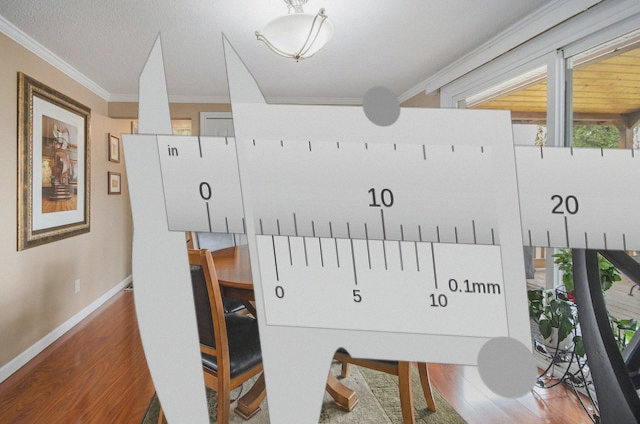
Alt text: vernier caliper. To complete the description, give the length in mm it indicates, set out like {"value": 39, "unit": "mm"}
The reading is {"value": 3.6, "unit": "mm"}
